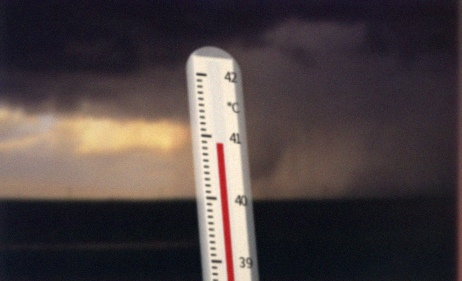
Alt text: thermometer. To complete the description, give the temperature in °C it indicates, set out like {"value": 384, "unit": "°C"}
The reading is {"value": 40.9, "unit": "°C"}
